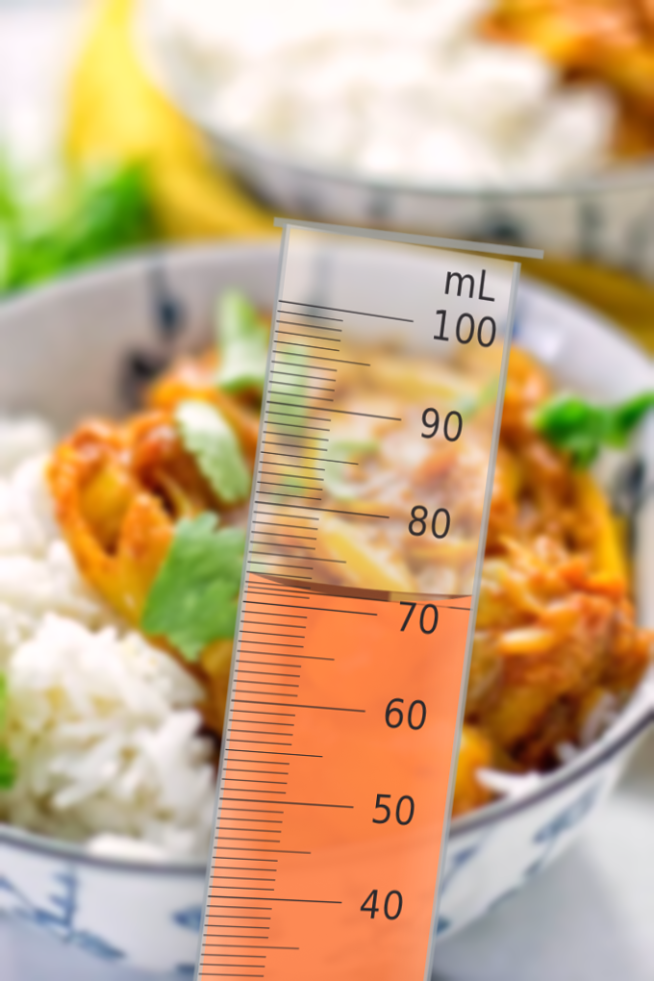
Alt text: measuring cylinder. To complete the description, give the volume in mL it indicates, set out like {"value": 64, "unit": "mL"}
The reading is {"value": 71.5, "unit": "mL"}
